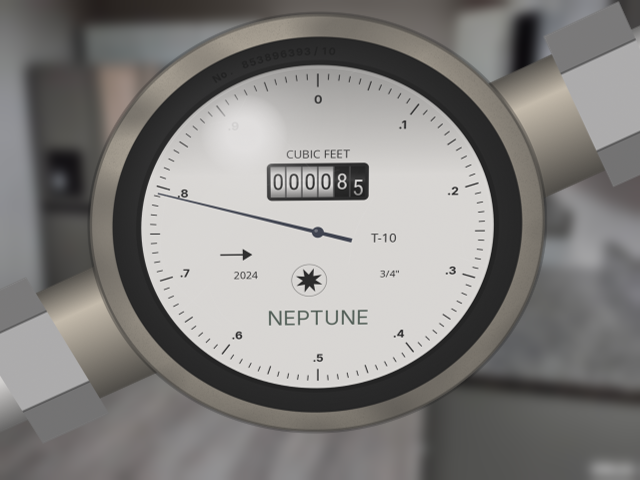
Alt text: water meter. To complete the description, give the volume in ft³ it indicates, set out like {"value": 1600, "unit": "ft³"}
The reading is {"value": 84.79, "unit": "ft³"}
